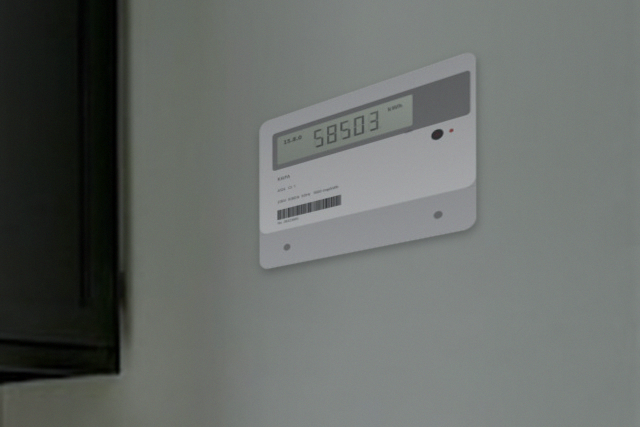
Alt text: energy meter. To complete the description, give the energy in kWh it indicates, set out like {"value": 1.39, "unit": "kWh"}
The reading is {"value": 58503, "unit": "kWh"}
